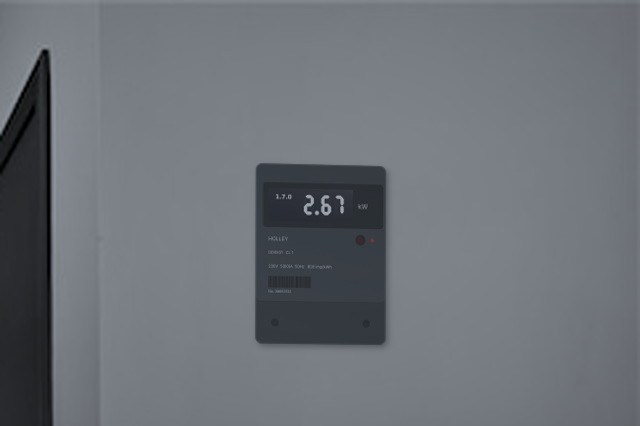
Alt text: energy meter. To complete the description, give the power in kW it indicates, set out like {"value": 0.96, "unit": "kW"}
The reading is {"value": 2.67, "unit": "kW"}
